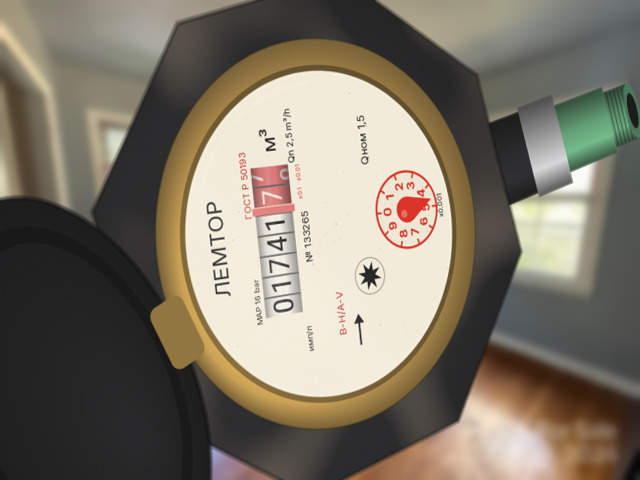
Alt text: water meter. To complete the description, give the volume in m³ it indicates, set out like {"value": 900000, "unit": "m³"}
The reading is {"value": 1741.774, "unit": "m³"}
